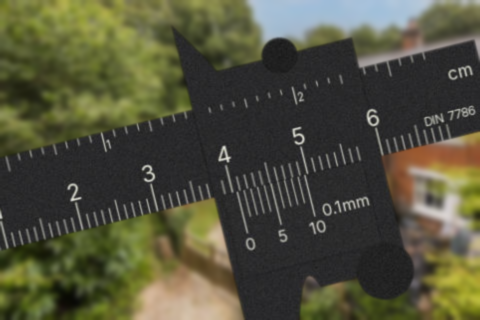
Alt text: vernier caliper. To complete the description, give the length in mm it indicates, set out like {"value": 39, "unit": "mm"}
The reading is {"value": 40.6, "unit": "mm"}
